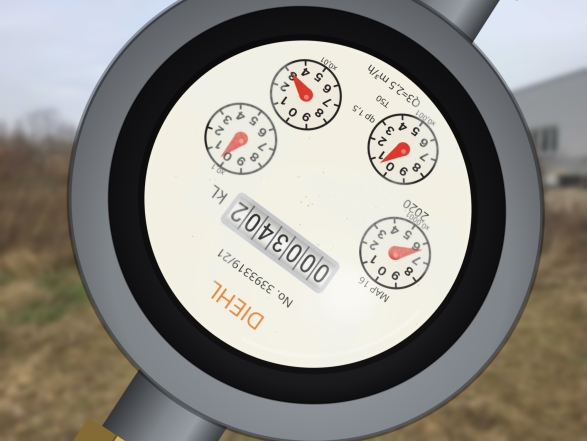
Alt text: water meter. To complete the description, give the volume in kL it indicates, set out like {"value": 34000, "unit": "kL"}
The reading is {"value": 3402.0306, "unit": "kL"}
